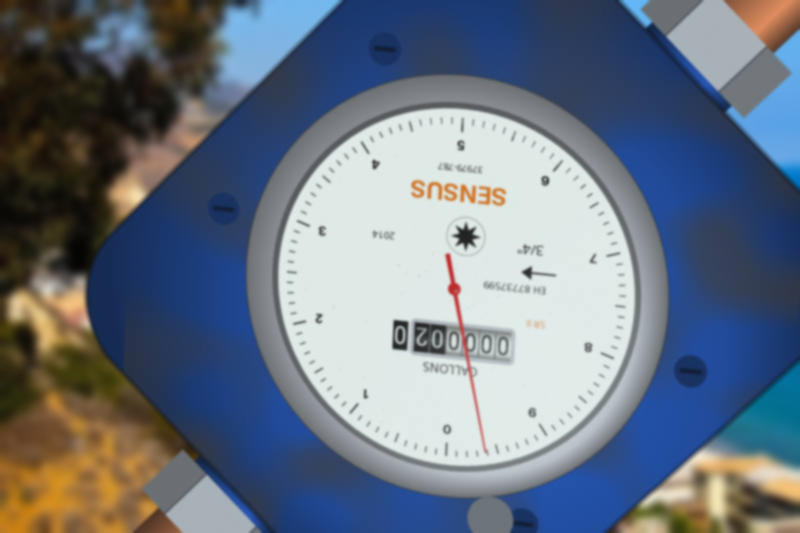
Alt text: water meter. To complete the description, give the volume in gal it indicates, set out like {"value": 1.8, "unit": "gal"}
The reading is {"value": 19.6, "unit": "gal"}
